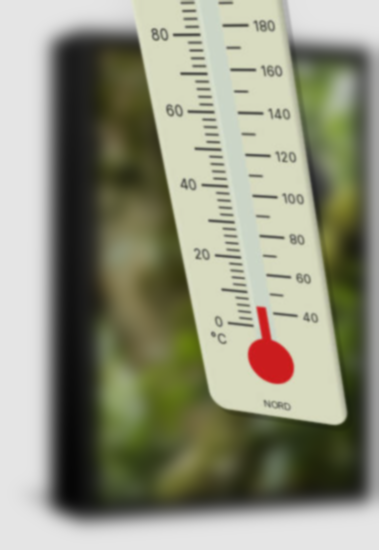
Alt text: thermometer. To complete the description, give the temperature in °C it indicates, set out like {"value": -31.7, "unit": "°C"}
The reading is {"value": 6, "unit": "°C"}
